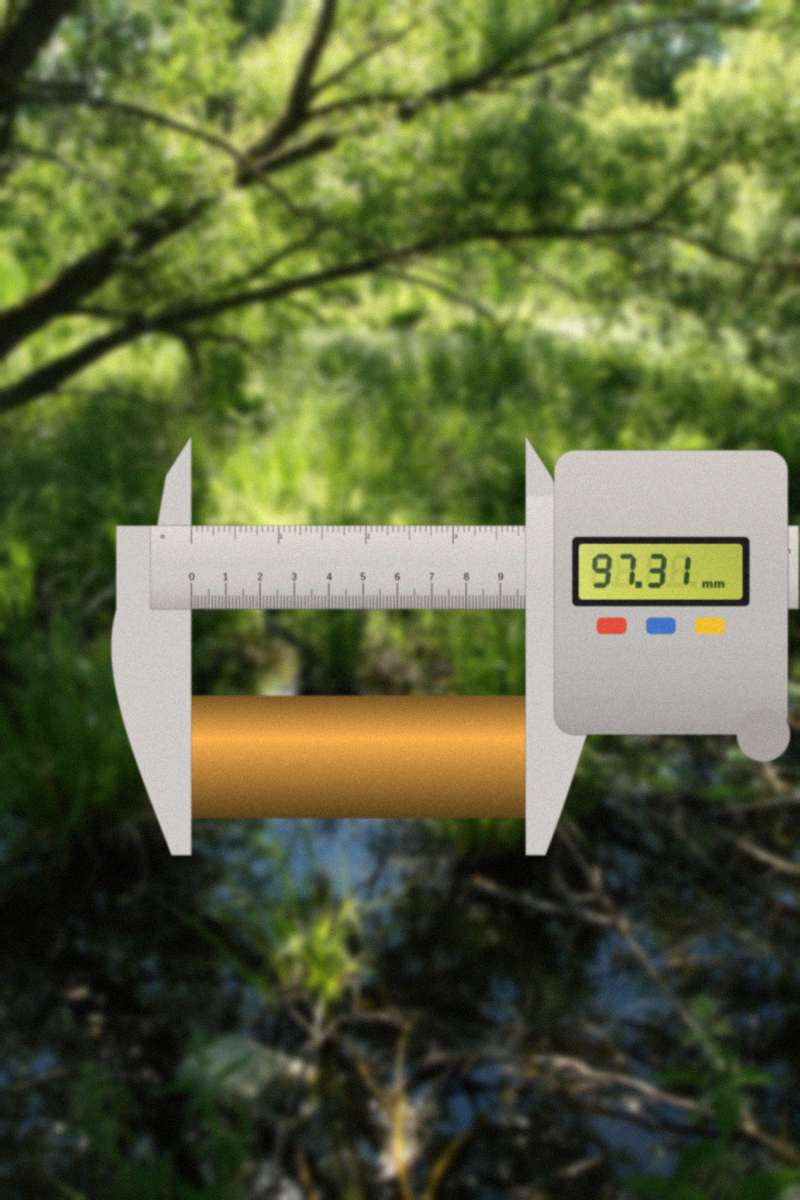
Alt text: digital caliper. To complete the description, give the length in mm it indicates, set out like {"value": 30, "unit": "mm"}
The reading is {"value": 97.31, "unit": "mm"}
